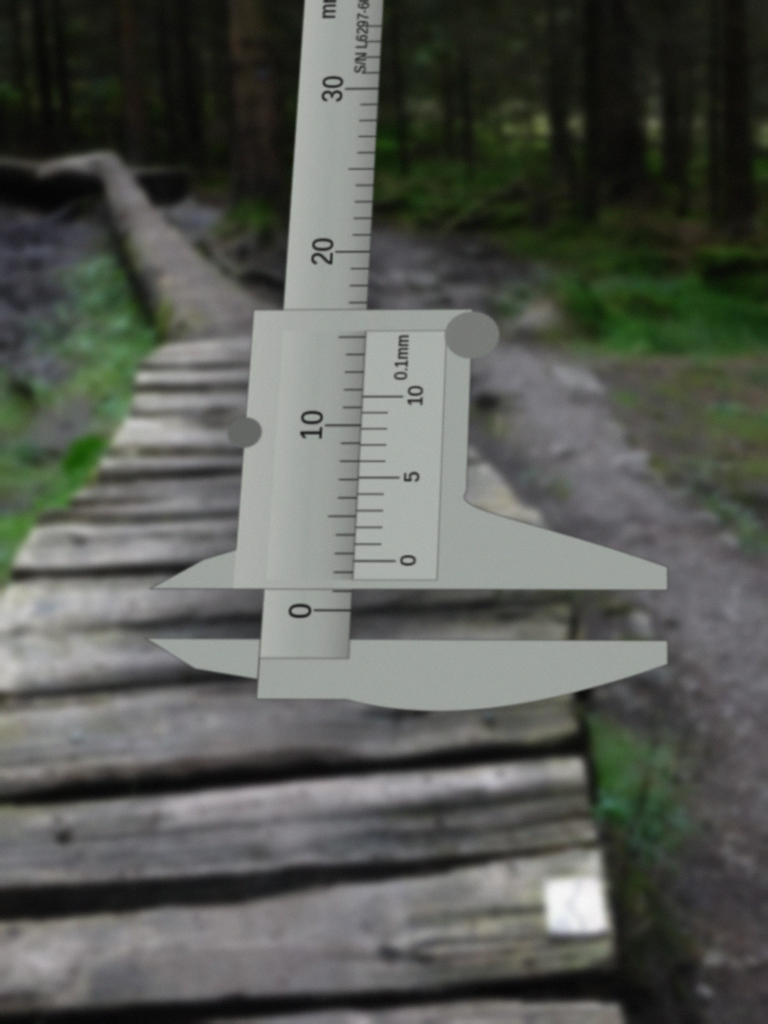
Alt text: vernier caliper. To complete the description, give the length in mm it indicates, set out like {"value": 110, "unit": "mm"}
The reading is {"value": 2.6, "unit": "mm"}
